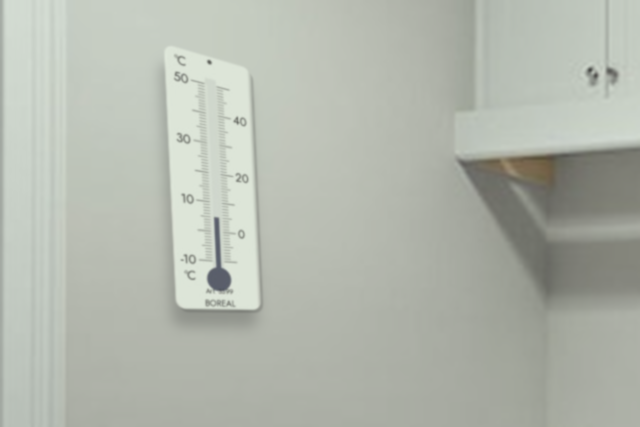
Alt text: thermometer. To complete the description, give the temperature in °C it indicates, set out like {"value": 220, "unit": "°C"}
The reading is {"value": 5, "unit": "°C"}
